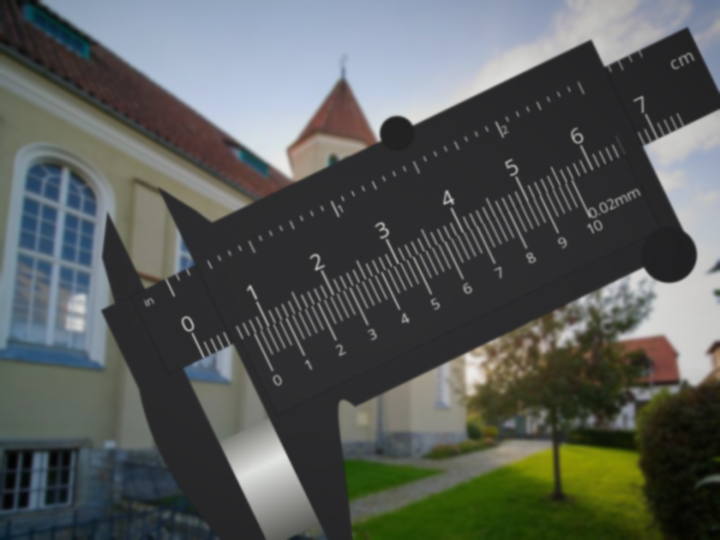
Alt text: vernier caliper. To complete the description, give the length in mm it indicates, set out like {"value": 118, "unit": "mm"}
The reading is {"value": 7.8, "unit": "mm"}
